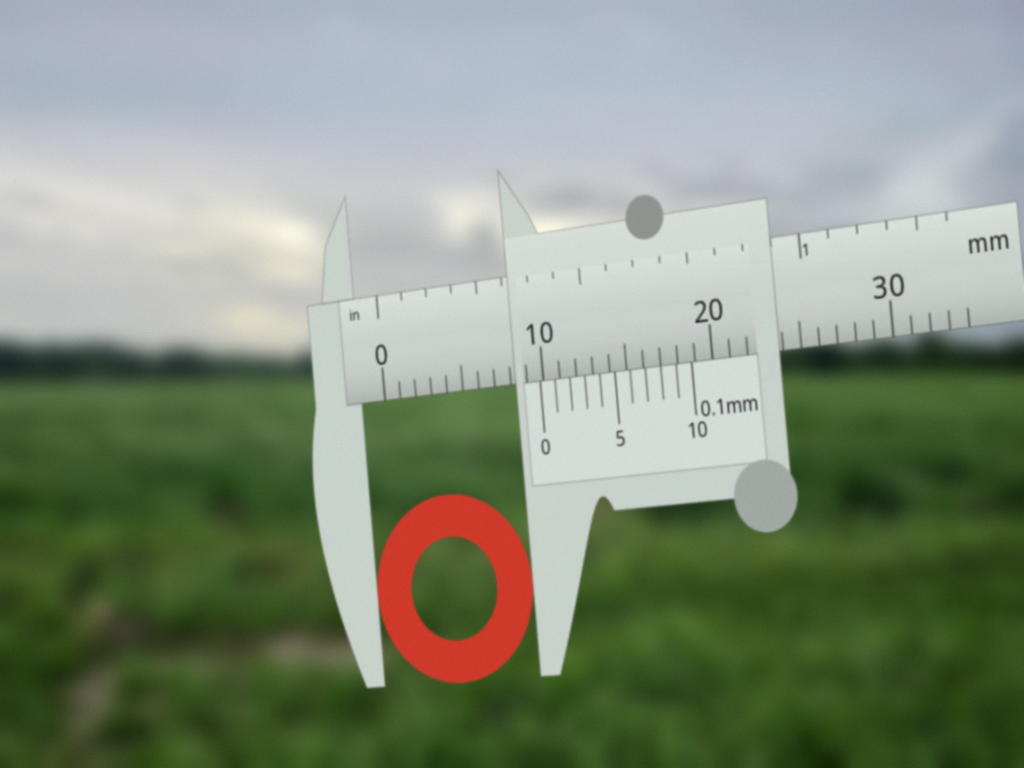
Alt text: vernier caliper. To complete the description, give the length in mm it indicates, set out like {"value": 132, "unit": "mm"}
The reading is {"value": 9.8, "unit": "mm"}
